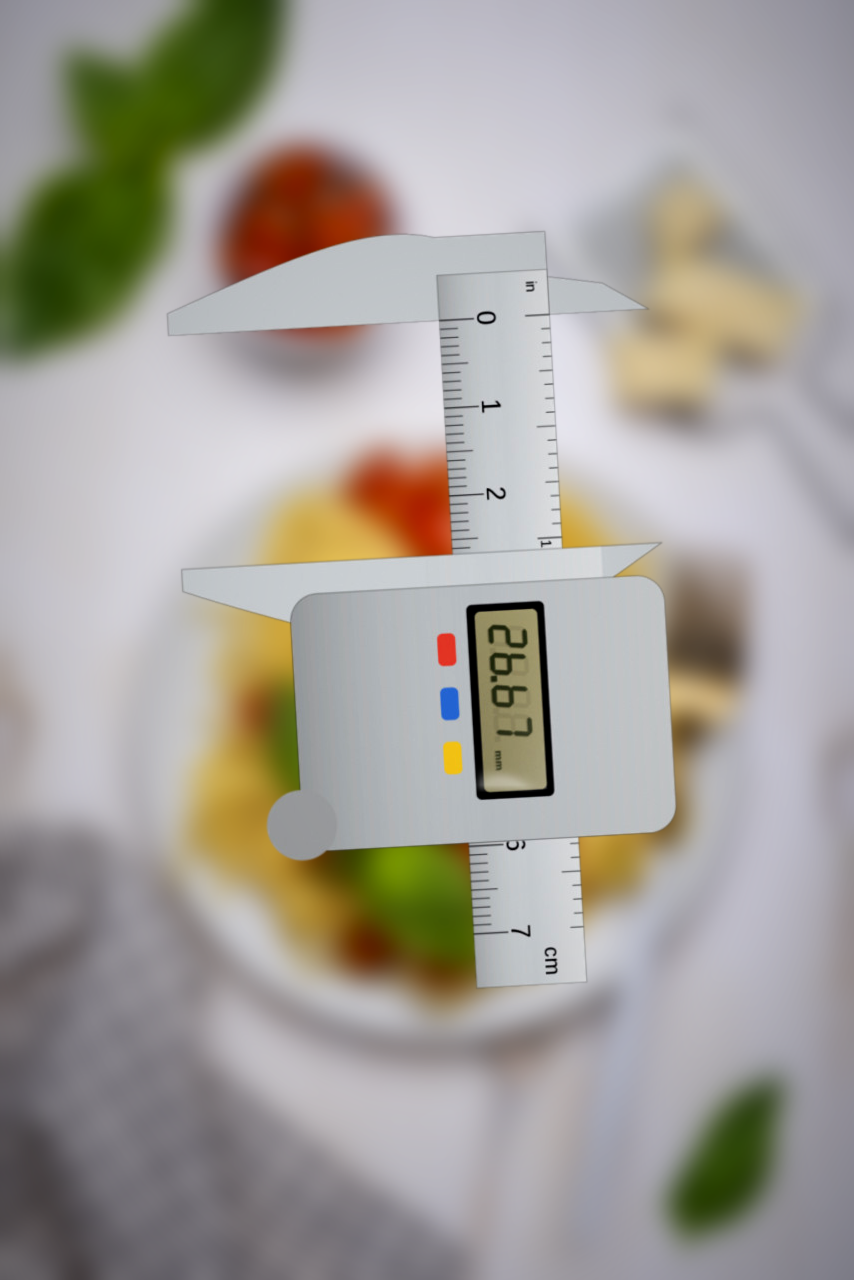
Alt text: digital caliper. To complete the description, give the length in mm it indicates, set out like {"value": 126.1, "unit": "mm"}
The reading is {"value": 26.67, "unit": "mm"}
